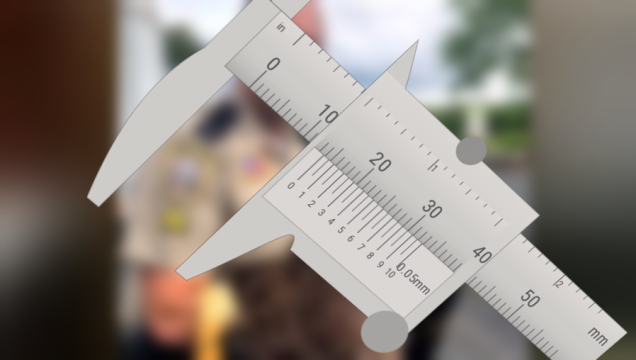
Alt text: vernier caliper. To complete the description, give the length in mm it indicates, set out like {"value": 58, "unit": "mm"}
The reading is {"value": 13.8, "unit": "mm"}
